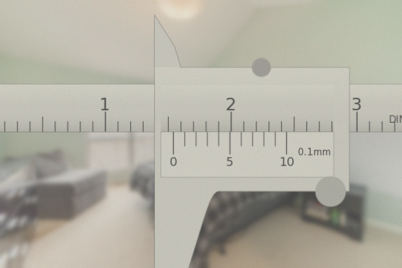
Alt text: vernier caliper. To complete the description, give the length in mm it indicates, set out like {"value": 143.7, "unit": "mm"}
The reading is {"value": 15.4, "unit": "mm"}
